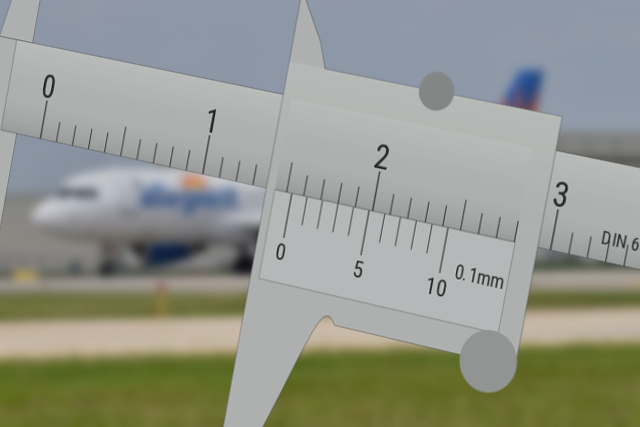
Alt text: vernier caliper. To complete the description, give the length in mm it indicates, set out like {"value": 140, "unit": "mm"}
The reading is {"value": 15.3, "unit": "mm"}
